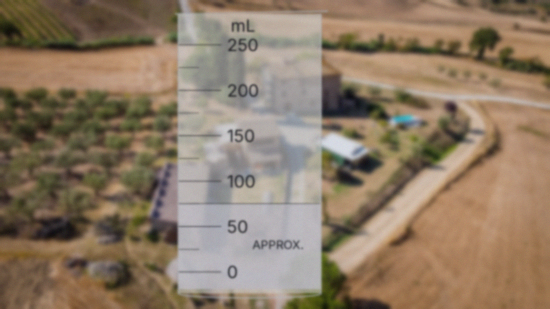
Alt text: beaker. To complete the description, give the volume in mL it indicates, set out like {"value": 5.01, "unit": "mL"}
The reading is {"value": 75, "unit": "mL"}
